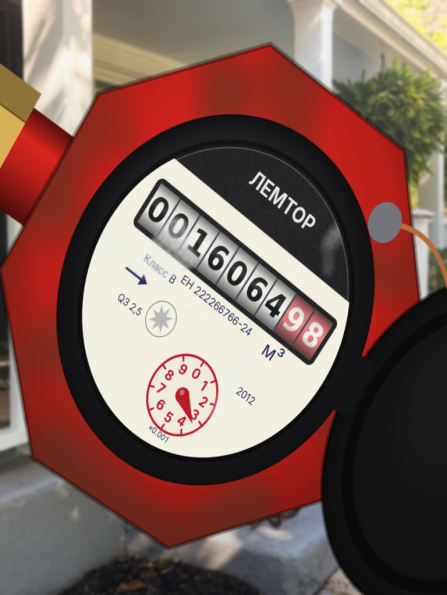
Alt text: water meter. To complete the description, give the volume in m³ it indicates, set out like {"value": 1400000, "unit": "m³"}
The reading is {"value": 16064.983, "unit": "m³"}
